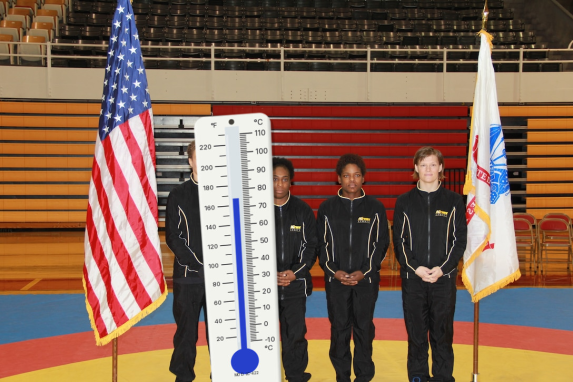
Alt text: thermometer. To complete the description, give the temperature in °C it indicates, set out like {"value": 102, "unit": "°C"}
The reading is {"value": 75, "unit": "°C"}
